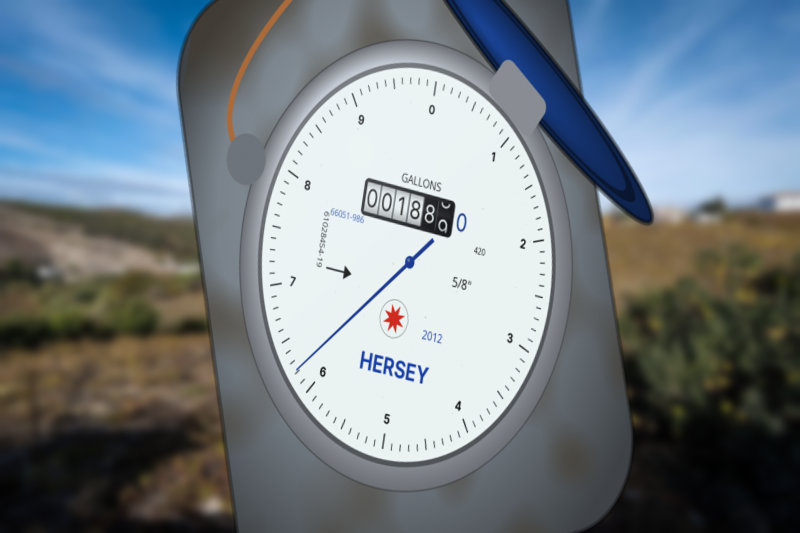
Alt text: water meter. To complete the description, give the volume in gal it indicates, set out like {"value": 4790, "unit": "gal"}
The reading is {"value": 18886.2, "unit": "gal"}
